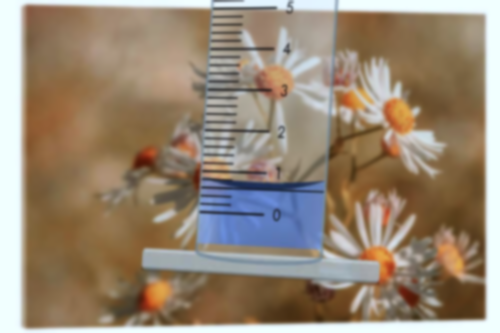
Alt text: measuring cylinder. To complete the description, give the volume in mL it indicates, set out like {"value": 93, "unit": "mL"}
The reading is {"value": 0.6, "unit": "mL"}
